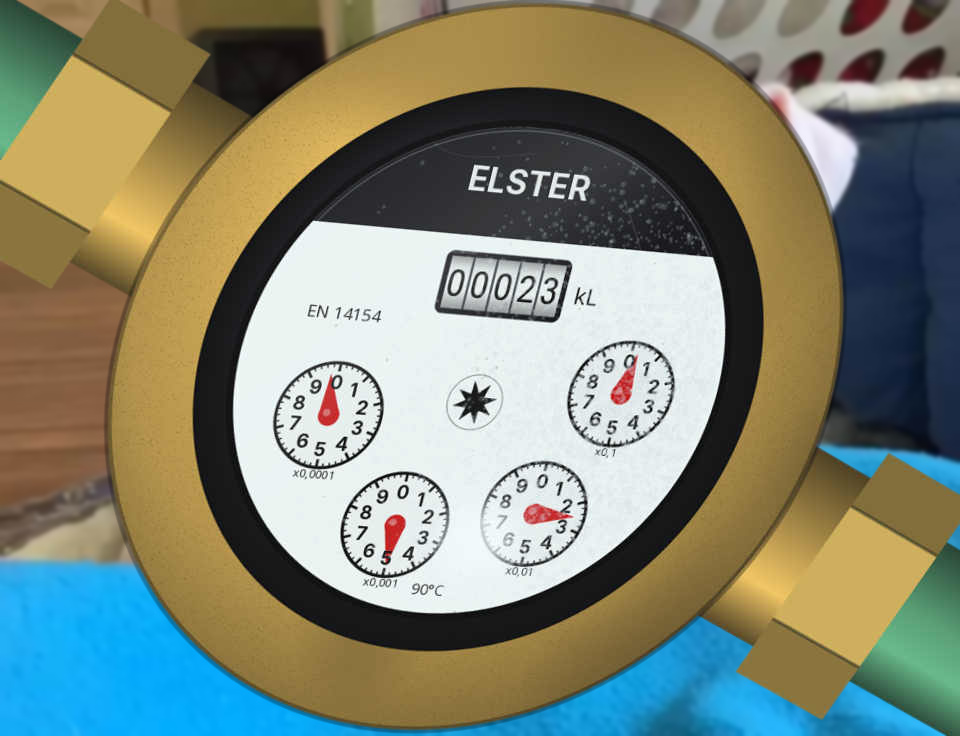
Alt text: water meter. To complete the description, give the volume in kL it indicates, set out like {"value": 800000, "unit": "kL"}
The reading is {"value": 23.0249, "unit": "kL"}
